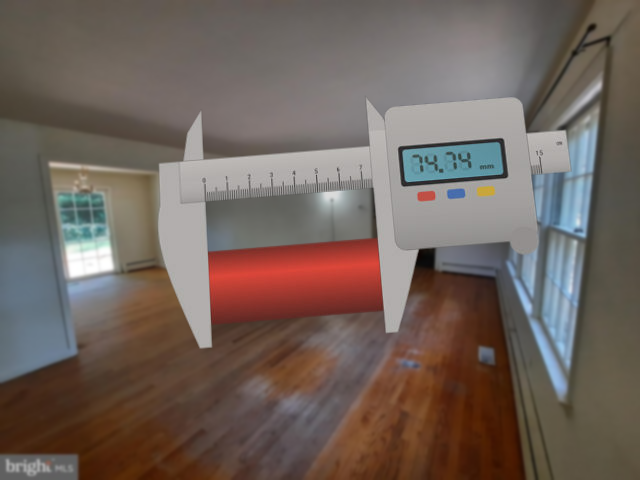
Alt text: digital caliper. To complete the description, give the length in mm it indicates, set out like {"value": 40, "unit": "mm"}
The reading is {"value": 74.74, "unit": "mm"}
